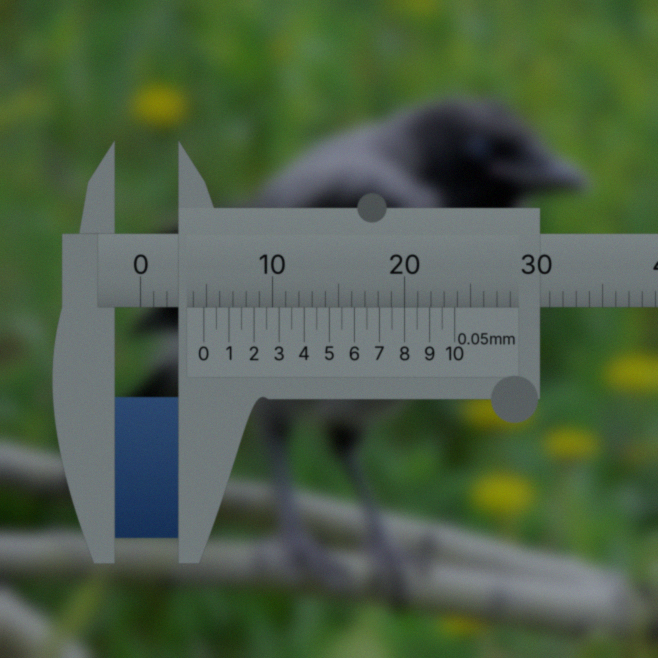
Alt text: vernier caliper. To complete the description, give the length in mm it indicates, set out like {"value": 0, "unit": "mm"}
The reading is {"value": 4.8, "unit": "mm"}
